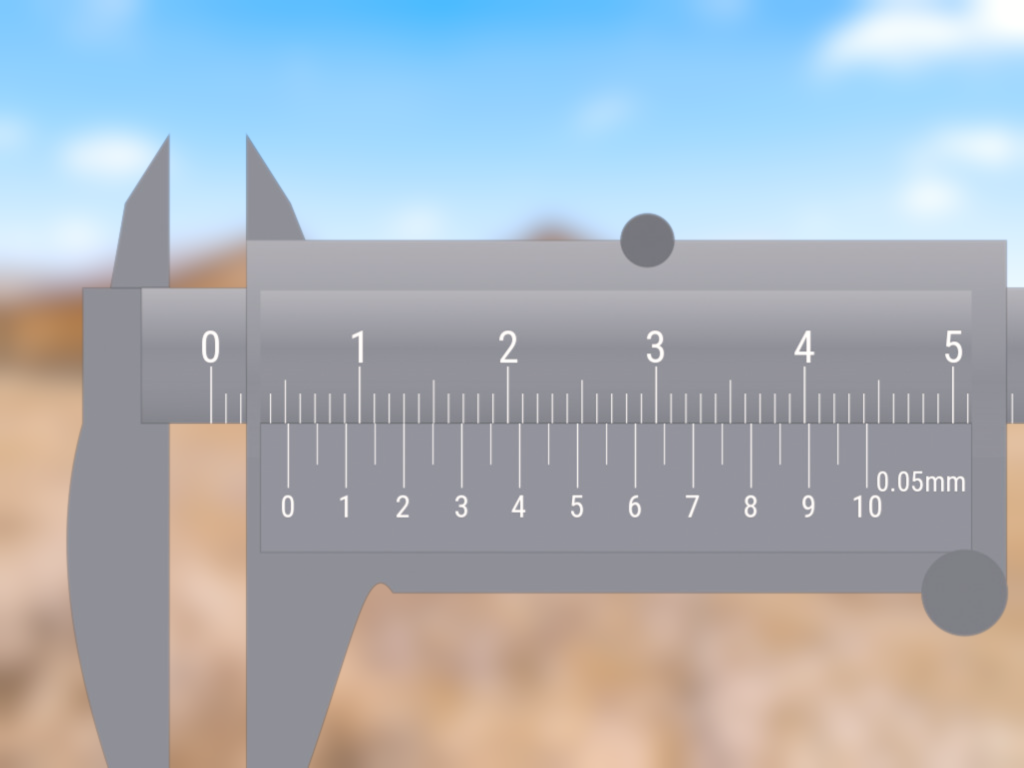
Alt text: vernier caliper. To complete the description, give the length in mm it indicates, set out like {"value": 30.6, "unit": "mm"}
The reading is {"value": 5.2, "unit": "mm"}
